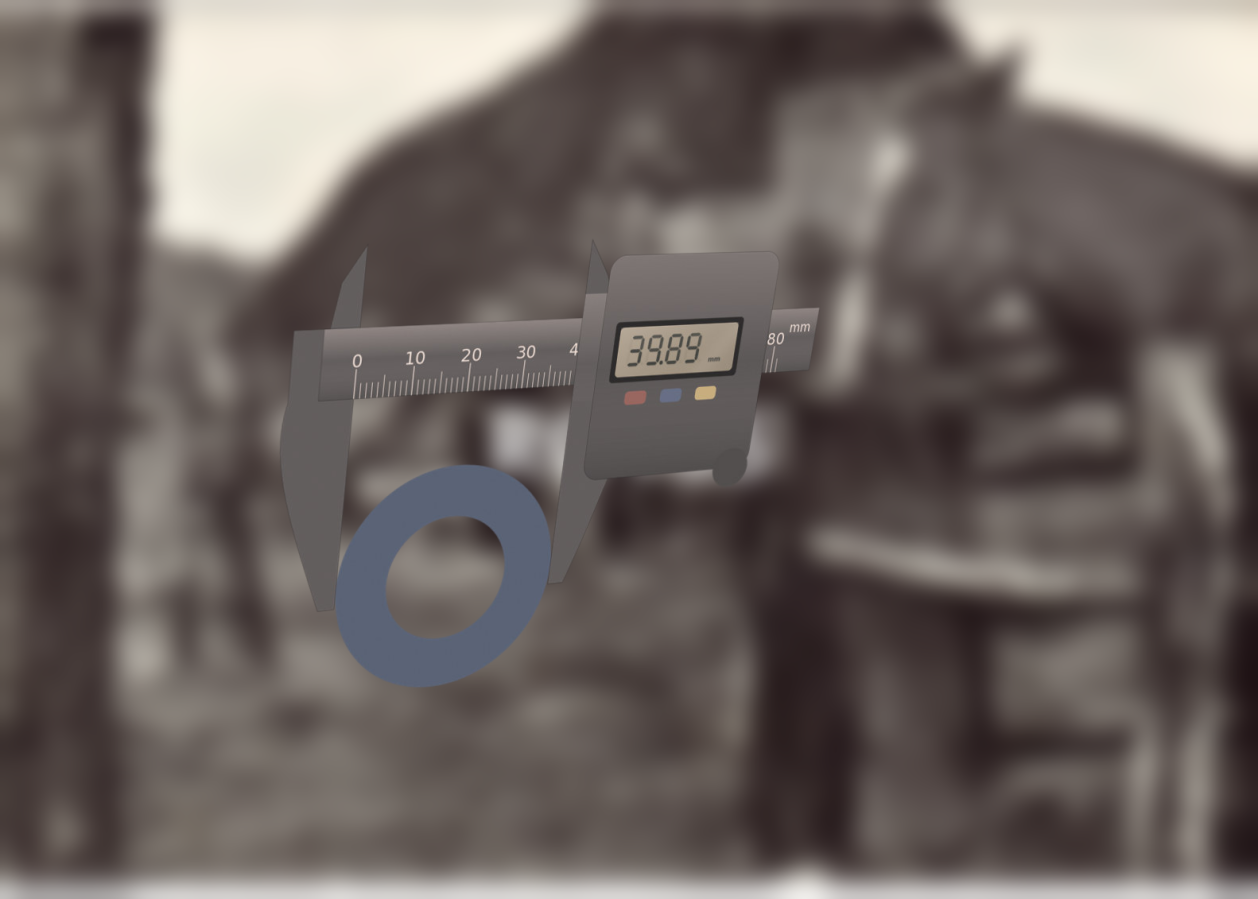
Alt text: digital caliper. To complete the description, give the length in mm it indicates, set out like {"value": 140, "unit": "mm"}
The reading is {"value": 39.89, "unit": "mm"}
